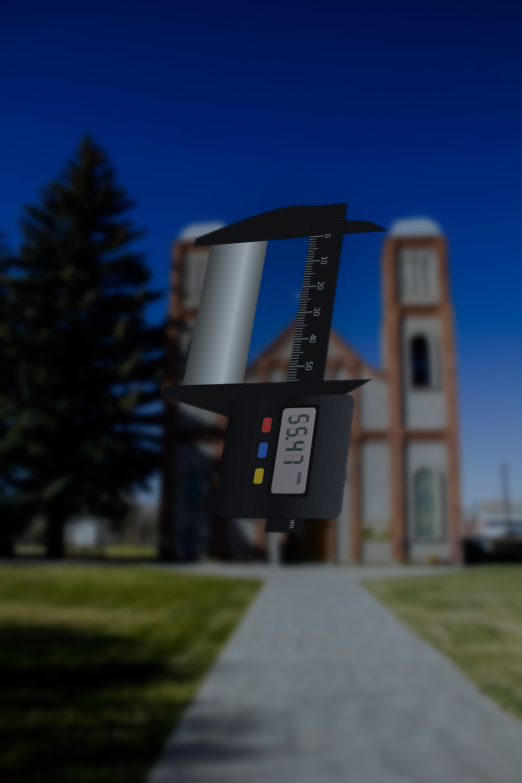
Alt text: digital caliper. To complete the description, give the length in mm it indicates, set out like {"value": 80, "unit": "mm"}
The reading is {"value": 55.47, "unit": "mm"}
